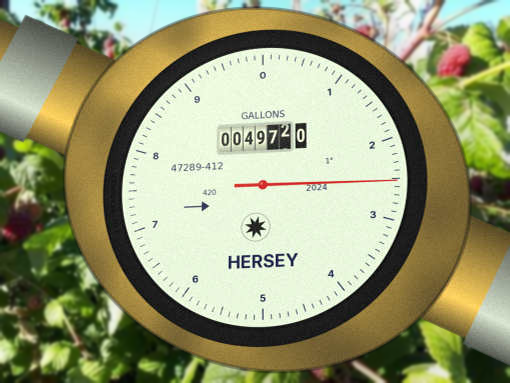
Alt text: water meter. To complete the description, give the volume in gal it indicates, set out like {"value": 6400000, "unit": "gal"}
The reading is {"value": 49722.5, "unit": "gal"}
